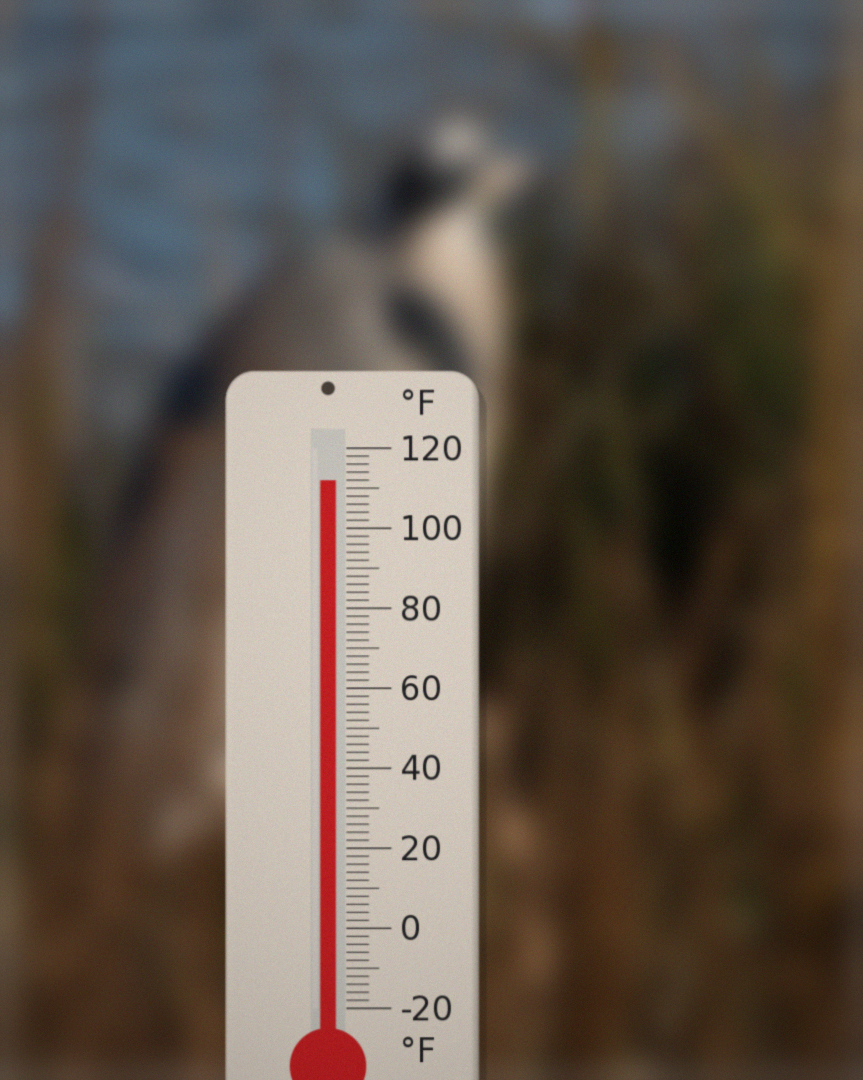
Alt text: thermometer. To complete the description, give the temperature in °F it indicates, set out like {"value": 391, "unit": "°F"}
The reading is {"value": 112, "unit": "°F"}
